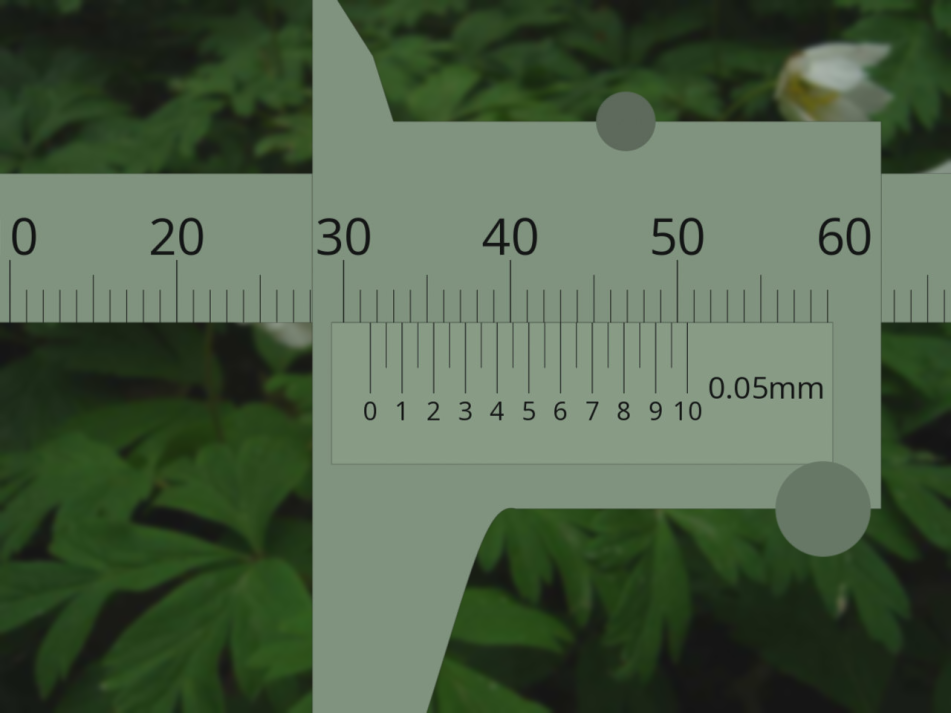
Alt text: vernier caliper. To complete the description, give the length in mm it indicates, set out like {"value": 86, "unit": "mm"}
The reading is {"value": 31.6, "unit": "mm"}
